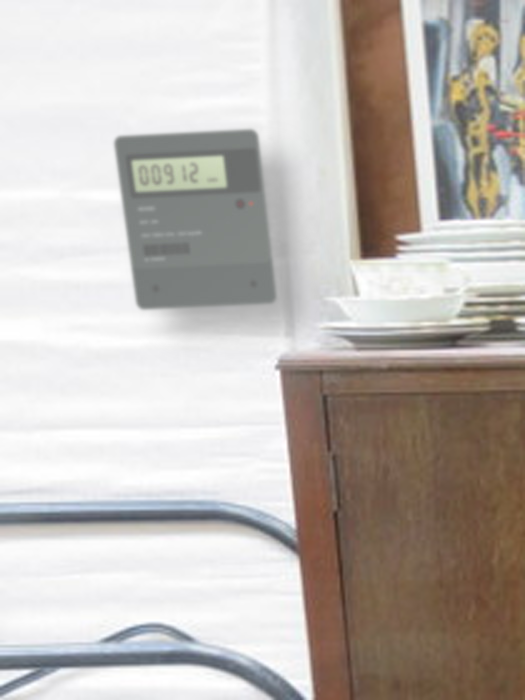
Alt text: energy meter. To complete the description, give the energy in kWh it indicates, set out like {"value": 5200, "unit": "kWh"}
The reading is {"value": 912, "unit": "kWh"}
